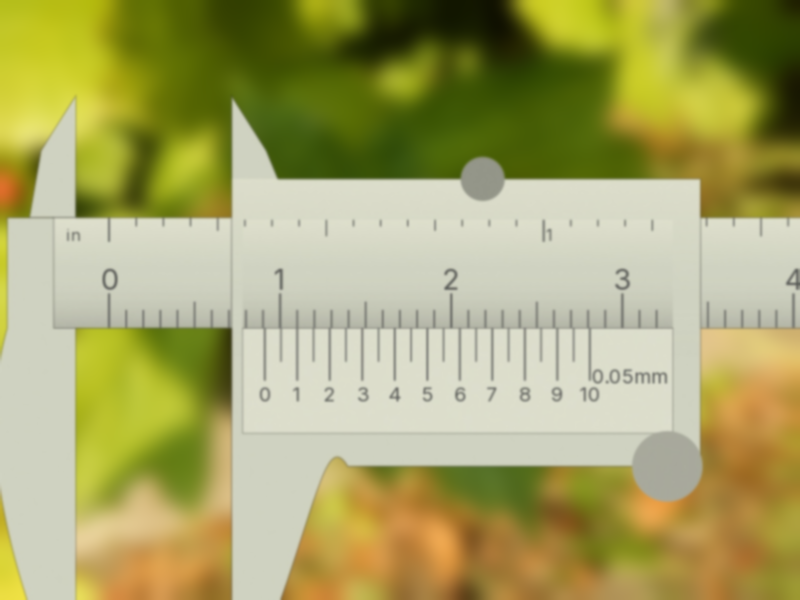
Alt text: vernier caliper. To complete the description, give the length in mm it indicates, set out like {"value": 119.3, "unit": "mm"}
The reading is {"value": 9.1, "unit": "mm"}
